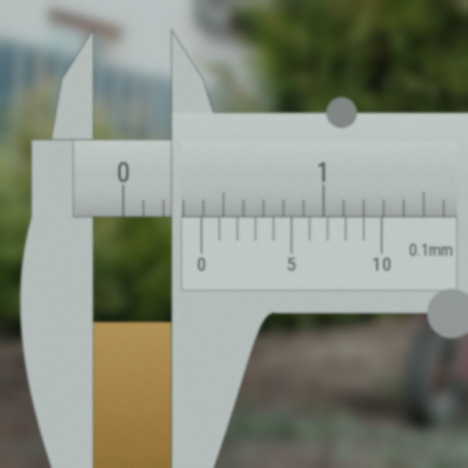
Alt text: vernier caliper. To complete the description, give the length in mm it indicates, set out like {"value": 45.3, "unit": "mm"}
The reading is {"value": 3.9, "unit": "mm"}
